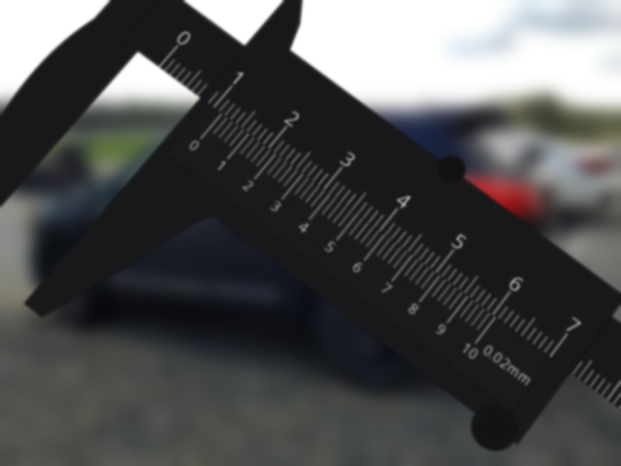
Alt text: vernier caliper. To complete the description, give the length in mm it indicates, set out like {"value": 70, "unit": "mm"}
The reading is {"value": 11.5, "unit": "mm"}
